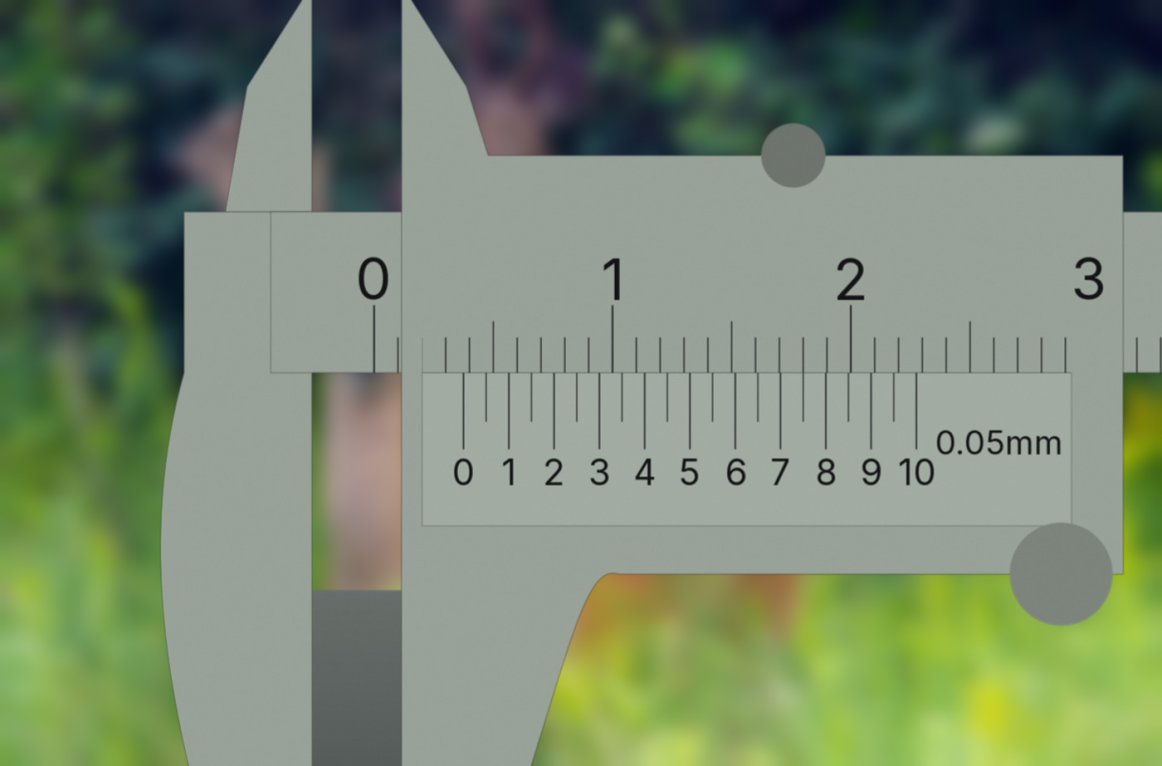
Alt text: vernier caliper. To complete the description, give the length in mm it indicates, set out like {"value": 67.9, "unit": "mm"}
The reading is {"value": 3.75, "unit": "mm"}
